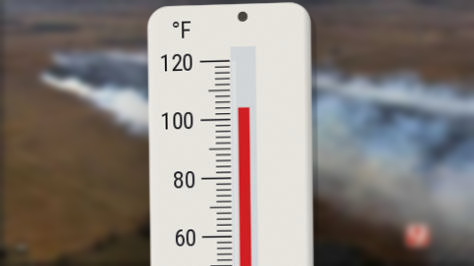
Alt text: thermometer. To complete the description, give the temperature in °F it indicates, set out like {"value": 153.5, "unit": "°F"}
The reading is {"value": 104, "unit": "°F"}
